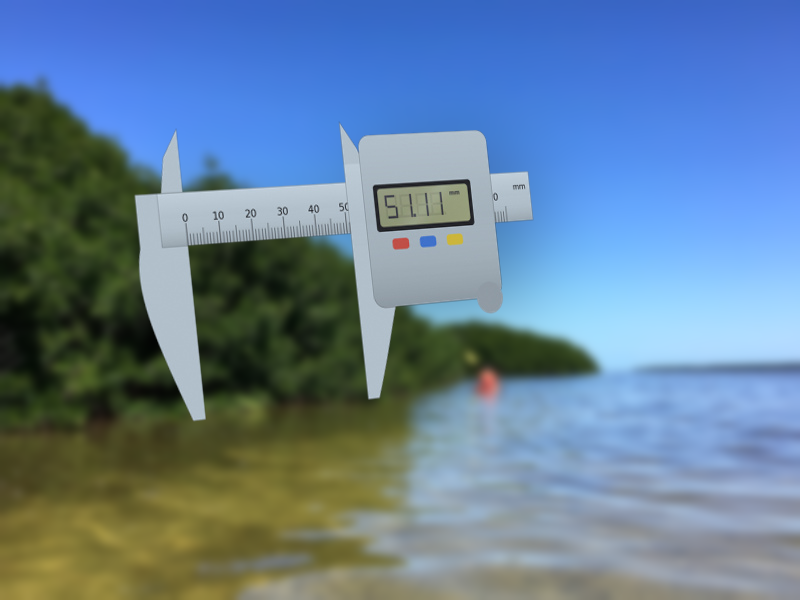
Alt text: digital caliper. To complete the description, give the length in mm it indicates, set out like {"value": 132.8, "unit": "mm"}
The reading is {"value": 51.11, "unit": "mm"}
